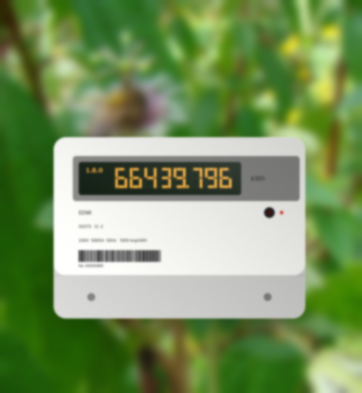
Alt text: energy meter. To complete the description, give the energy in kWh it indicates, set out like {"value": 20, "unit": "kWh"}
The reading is {"value": 66439.796, "unit": "kWh"}
